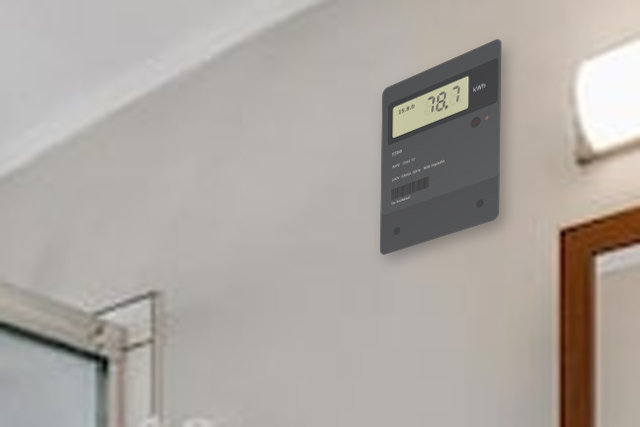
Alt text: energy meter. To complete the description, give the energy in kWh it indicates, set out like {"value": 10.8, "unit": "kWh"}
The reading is {"value": 78.7, "unit": "kWh"}
